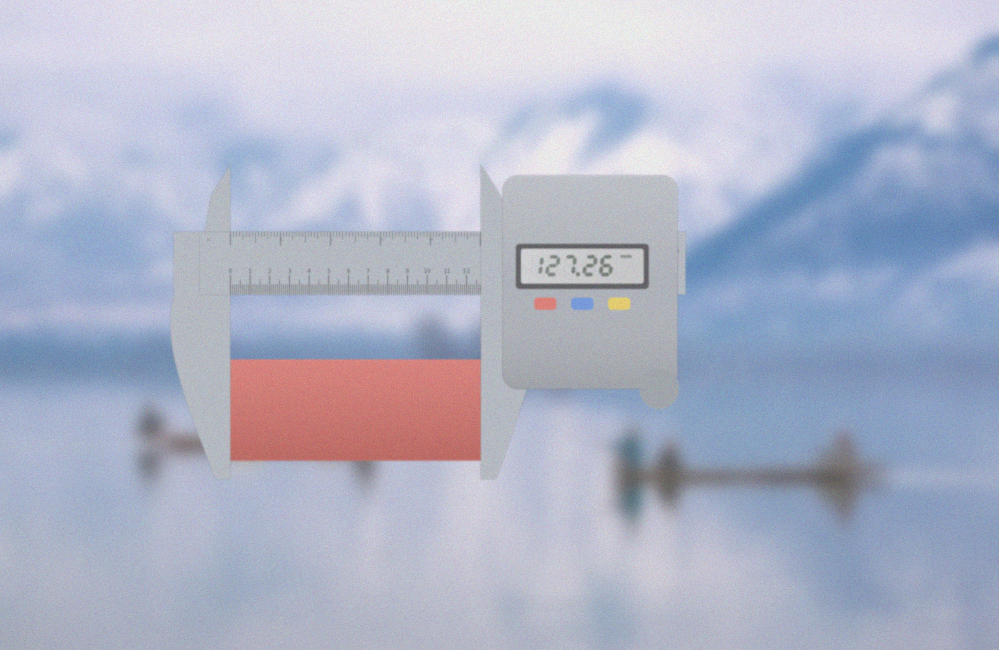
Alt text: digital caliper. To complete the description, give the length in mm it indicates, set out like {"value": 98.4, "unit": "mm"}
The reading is {"value": 127.26, "unit": "mm"}
